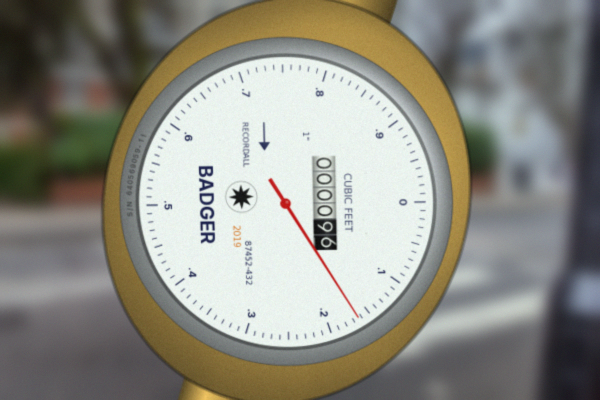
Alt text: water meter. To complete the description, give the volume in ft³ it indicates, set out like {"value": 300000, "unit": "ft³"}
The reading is {"value": 96.16, "unit": "ft³"}
